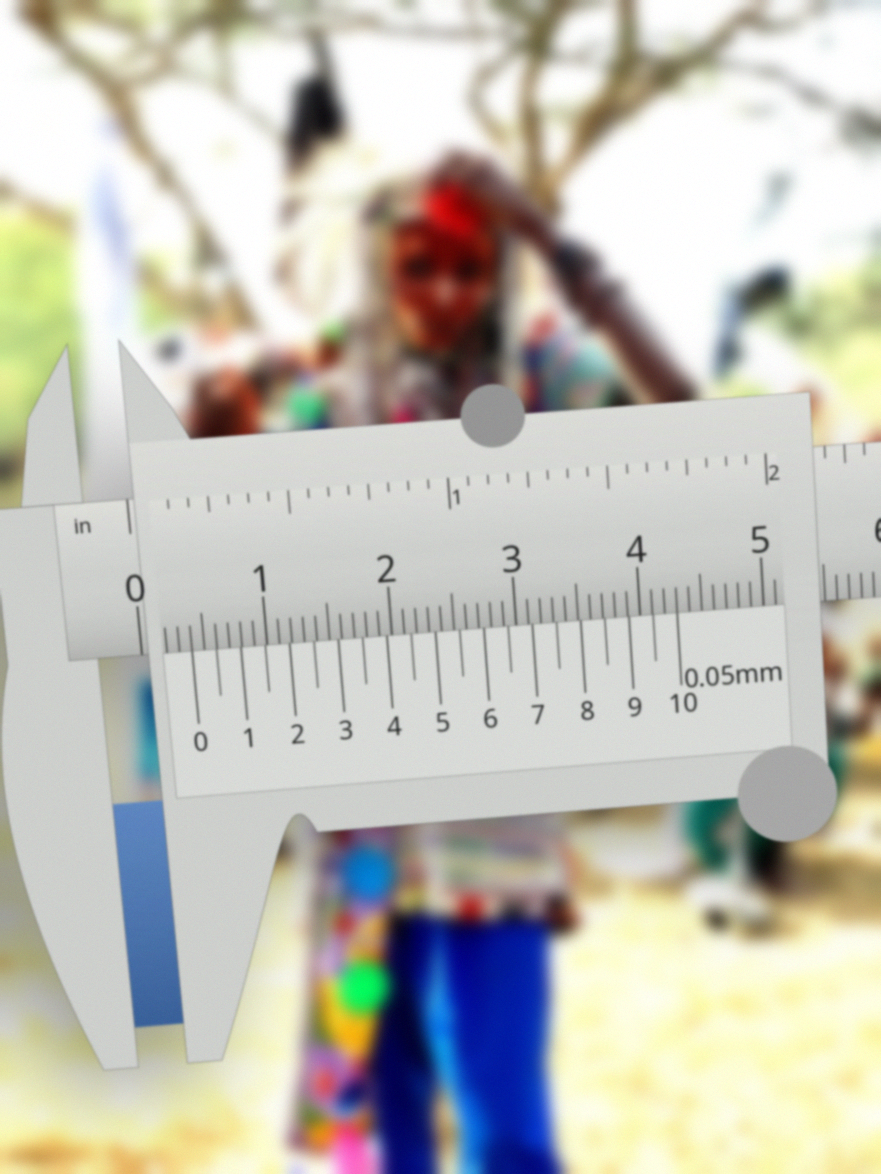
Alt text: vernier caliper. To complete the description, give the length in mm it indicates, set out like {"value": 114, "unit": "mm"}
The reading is {"value": 4.0, "unit": "mm"}
